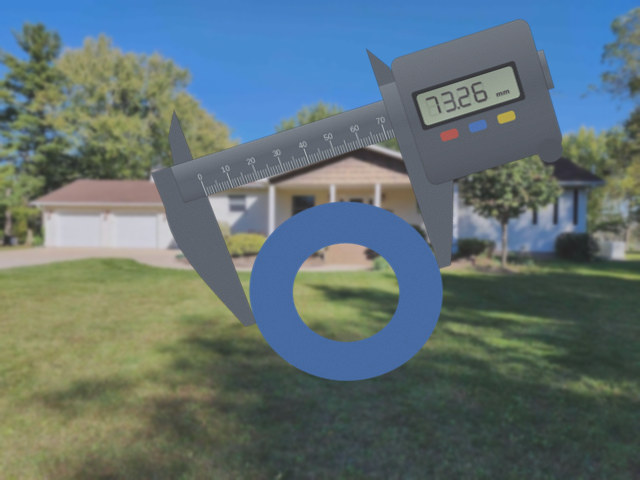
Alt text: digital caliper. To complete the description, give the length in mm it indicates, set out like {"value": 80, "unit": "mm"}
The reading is {"value": 73.26, "unit": "mm"}
